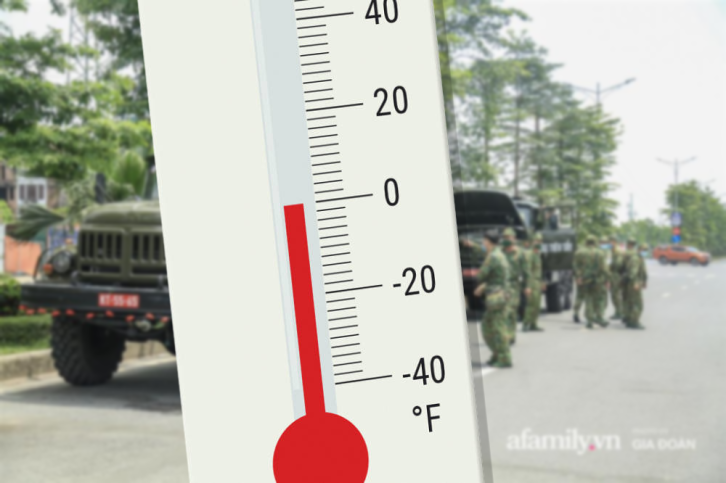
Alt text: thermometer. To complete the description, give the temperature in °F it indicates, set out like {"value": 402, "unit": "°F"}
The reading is {"value": 0, "unit": "°F"}
